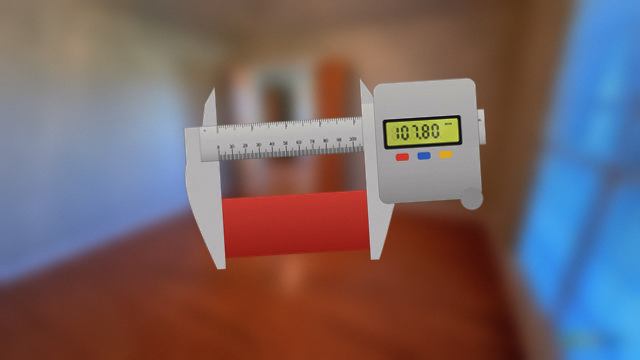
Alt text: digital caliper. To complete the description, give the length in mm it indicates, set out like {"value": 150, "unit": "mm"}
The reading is {"value": 107.80, "unit": "mm"}
